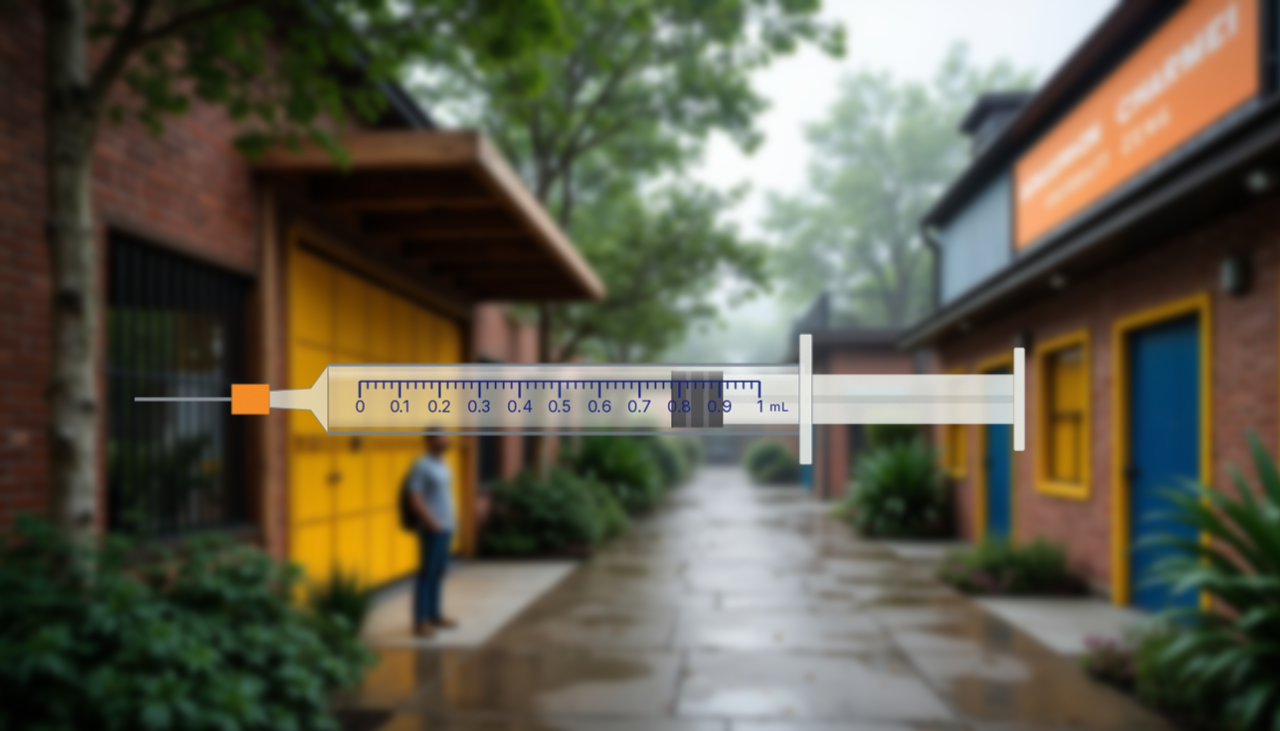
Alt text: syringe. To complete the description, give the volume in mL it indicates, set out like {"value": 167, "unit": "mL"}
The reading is {"value": 0.78, "unit": "mL"}
